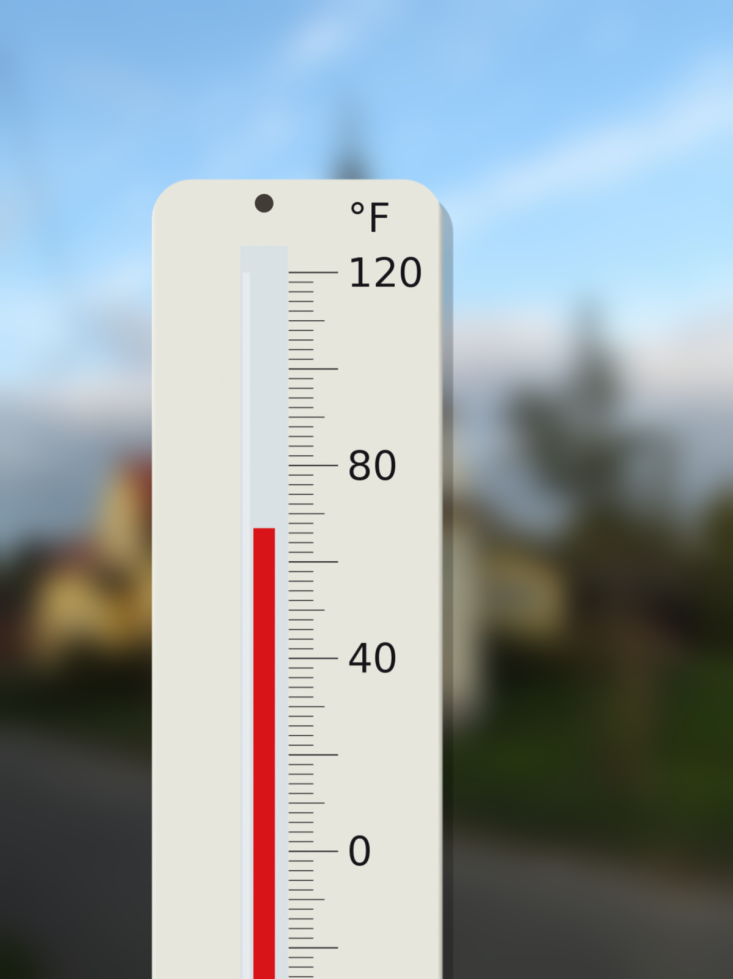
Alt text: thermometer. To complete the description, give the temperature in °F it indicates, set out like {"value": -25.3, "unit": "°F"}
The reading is {"value": 67, "unit": "°F"}
